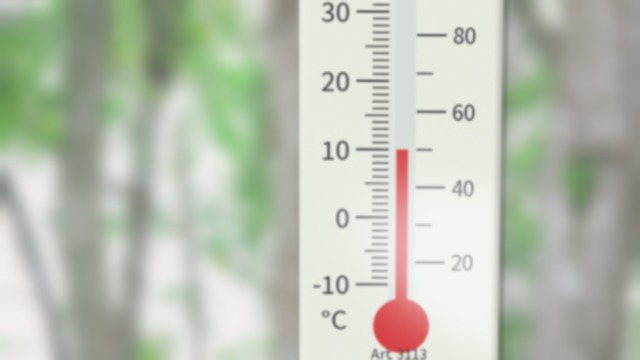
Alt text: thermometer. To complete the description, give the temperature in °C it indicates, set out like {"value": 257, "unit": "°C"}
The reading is {"value": 10, "unit": "°C"}
